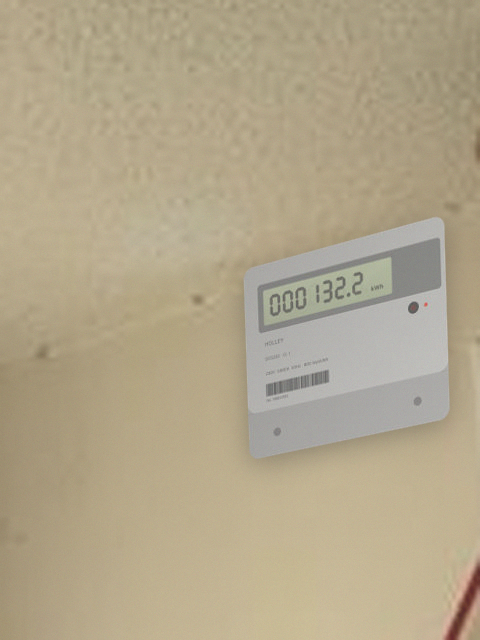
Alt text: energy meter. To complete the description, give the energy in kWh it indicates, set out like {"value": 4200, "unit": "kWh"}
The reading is {"value": 132.2, "unit": "kWh"}
